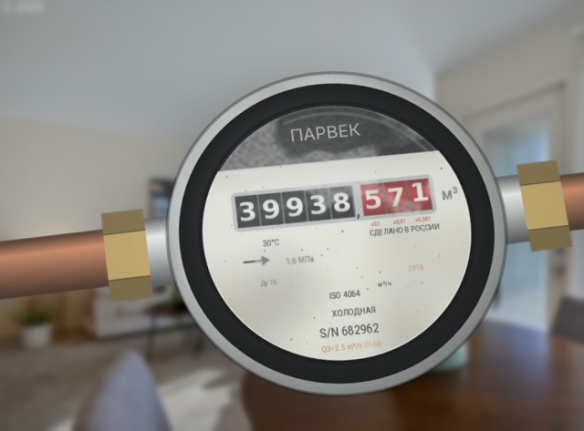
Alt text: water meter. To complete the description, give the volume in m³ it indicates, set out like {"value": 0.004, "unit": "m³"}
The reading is {"value": 39938.571, "unit": "m³"}
